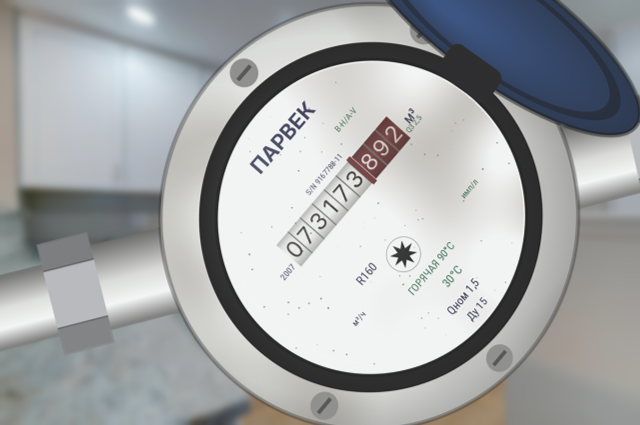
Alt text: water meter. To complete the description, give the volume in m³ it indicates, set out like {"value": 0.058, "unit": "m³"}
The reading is {"value": 73173.892, "unit": "m³"}
